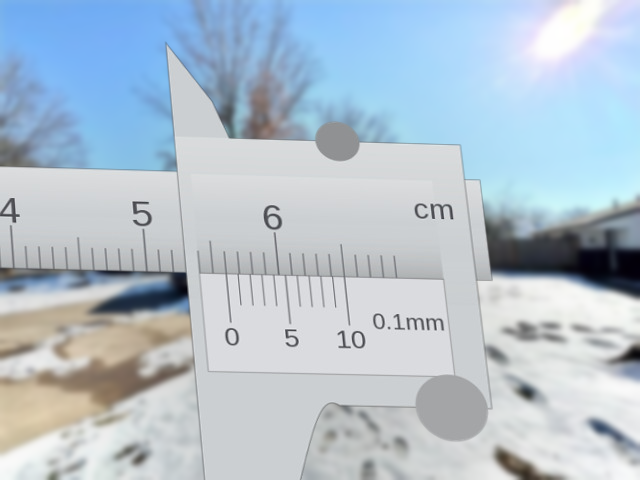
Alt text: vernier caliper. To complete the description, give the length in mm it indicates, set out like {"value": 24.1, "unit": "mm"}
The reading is {"value": 56.0, "unit": "mm"}
